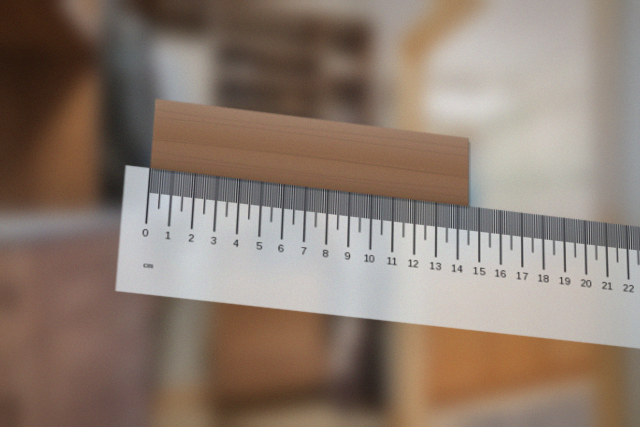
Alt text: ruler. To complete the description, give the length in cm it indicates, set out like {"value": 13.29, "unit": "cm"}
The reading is {"value": 14.5, "unit": "cm"}
